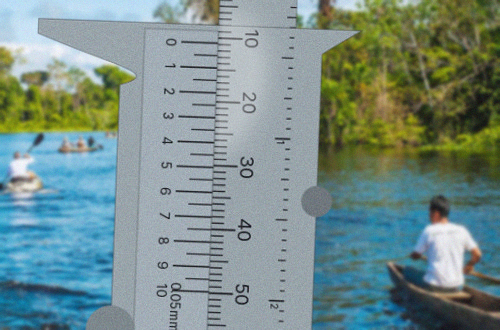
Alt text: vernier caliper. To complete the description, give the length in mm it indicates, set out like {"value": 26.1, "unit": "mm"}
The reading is {"value": 10.8, "unit": "mm"}
